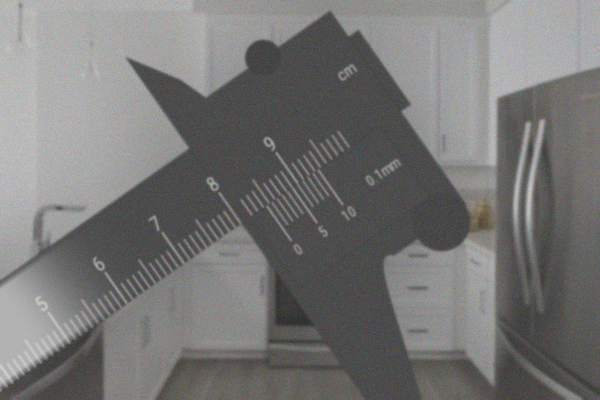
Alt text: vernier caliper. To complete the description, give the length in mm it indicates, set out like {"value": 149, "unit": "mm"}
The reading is {"value": 84.5, "unit": "mm"}
